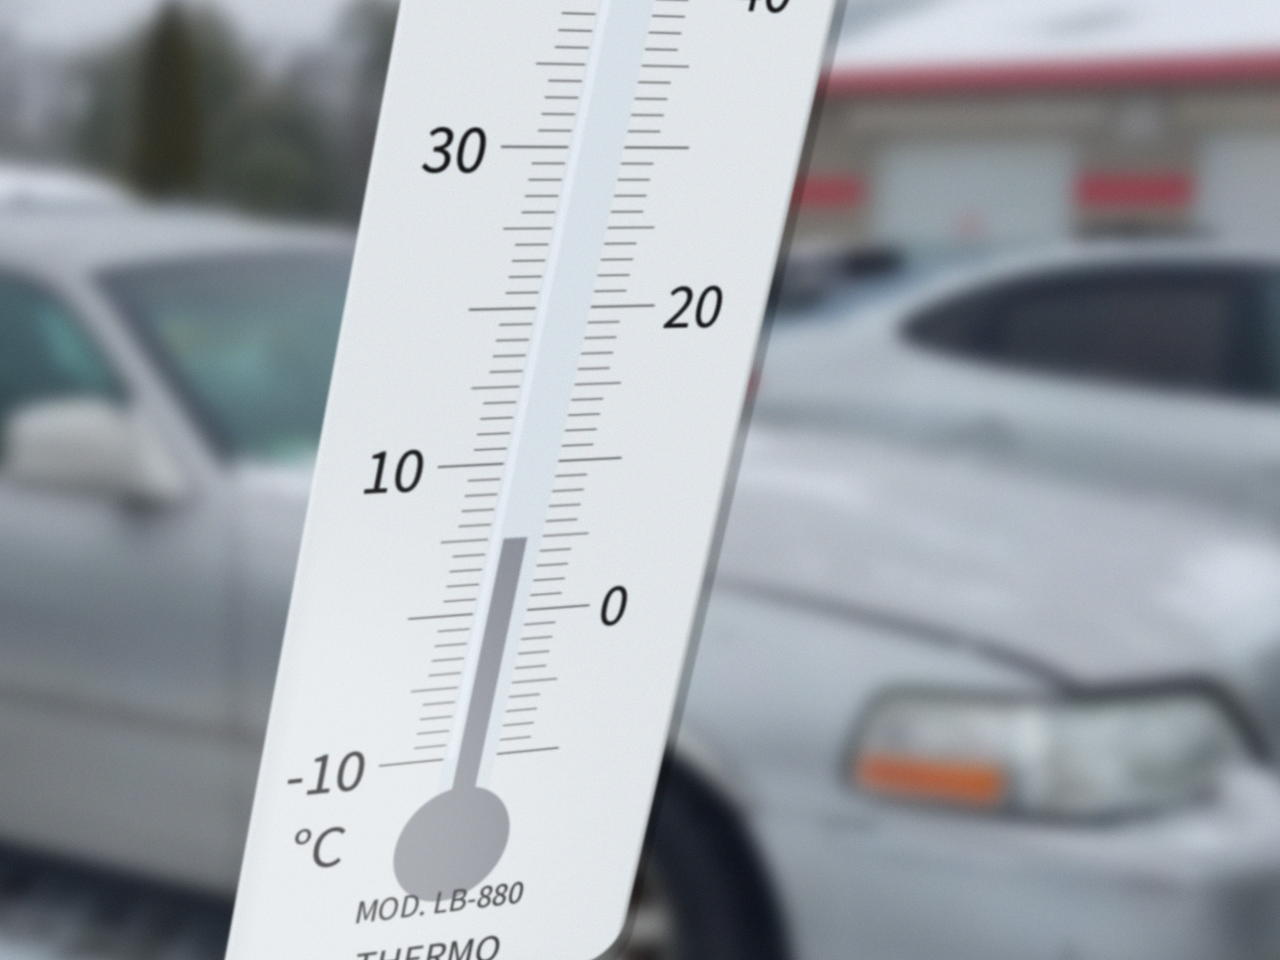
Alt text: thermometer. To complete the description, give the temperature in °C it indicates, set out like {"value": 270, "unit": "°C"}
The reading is {"value": 5, "unit": "°C"}
